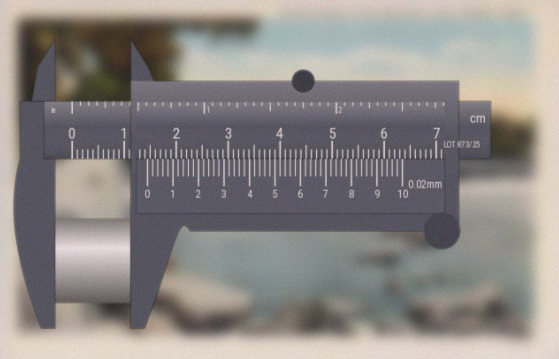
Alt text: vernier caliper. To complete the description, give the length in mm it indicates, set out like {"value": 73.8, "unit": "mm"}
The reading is {"value": 14.5, "unit": "mm"}
